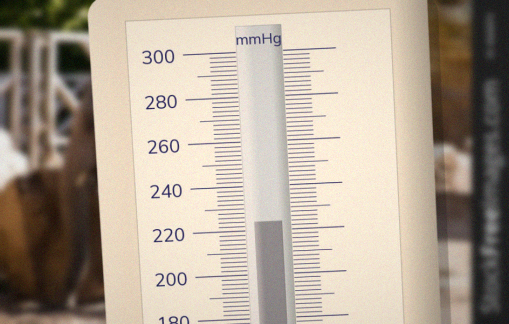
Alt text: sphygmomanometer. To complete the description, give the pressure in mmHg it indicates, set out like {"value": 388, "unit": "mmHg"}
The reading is {"value": 224, "unit": "mmHg"}
